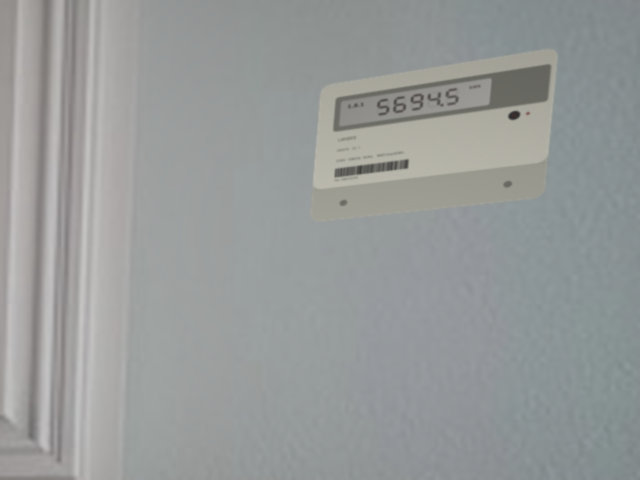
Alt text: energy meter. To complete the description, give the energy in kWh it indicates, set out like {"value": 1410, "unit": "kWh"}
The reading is {"value": 5694.5, "unit": "kWh"}
